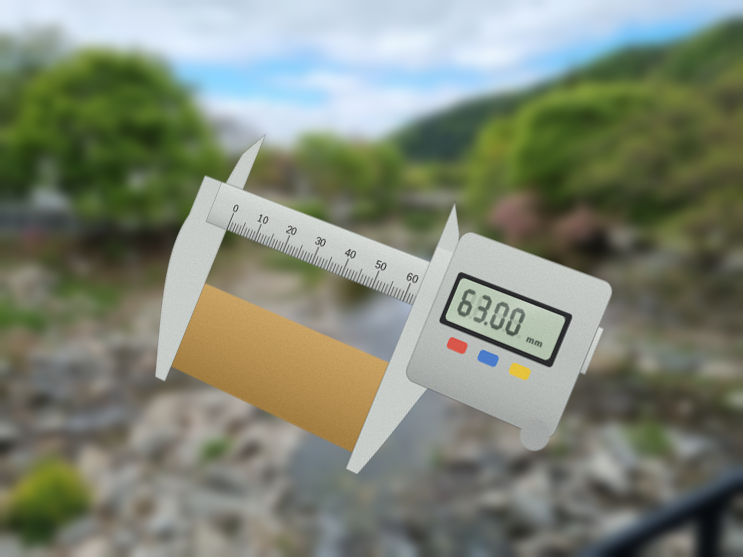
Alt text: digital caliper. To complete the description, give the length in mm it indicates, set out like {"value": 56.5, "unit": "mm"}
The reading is {"value": 63.00, "unit": "mm"}
